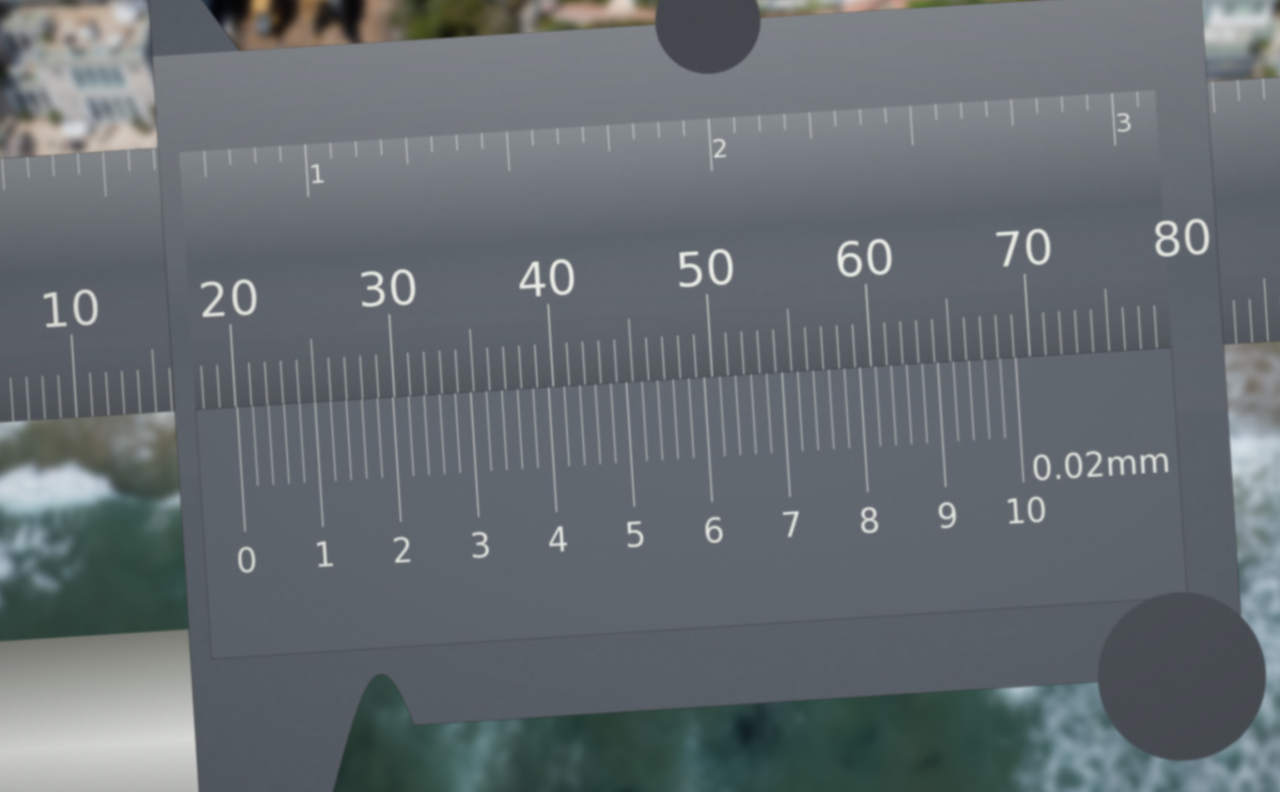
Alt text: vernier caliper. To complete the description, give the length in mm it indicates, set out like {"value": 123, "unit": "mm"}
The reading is {"value": 20.1, "unit": "mm"}
